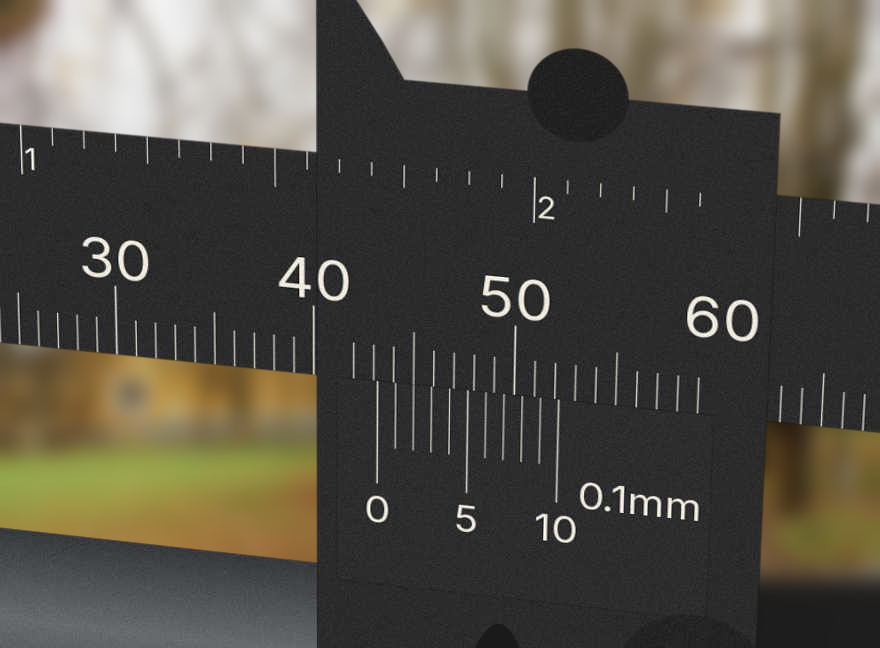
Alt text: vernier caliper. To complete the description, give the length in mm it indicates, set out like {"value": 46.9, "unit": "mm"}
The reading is {"value": 43.2, "unit": "mm"}
